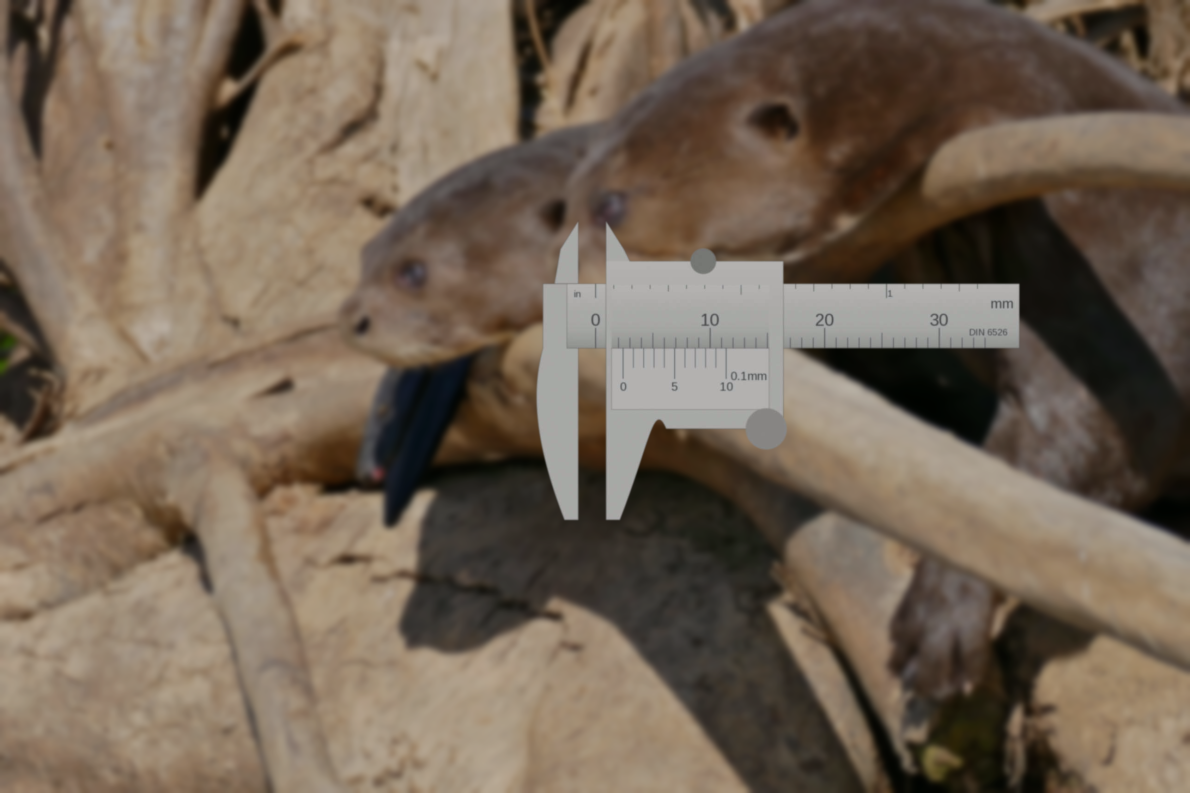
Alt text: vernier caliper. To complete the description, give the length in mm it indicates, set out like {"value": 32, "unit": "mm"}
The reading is {"value": 2.4, "unit": "mm"}
